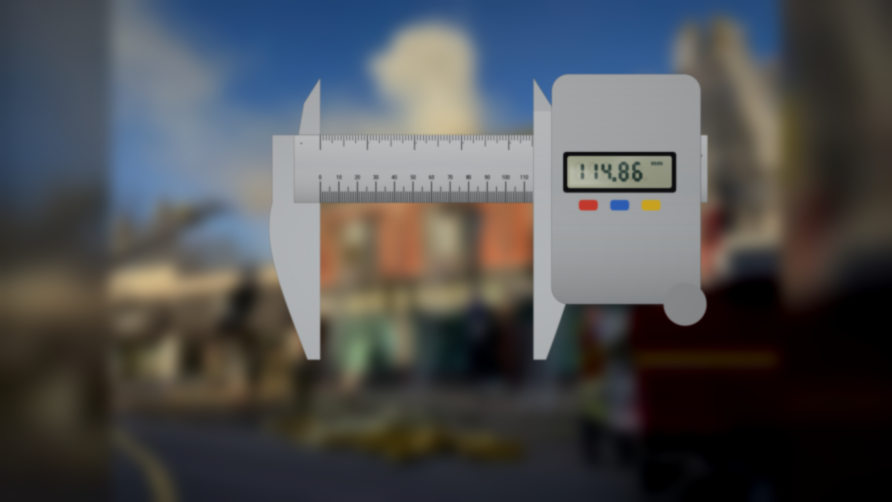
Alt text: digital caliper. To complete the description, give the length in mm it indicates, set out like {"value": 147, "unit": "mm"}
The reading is {"value": 114.86, "unit": "mm"}
